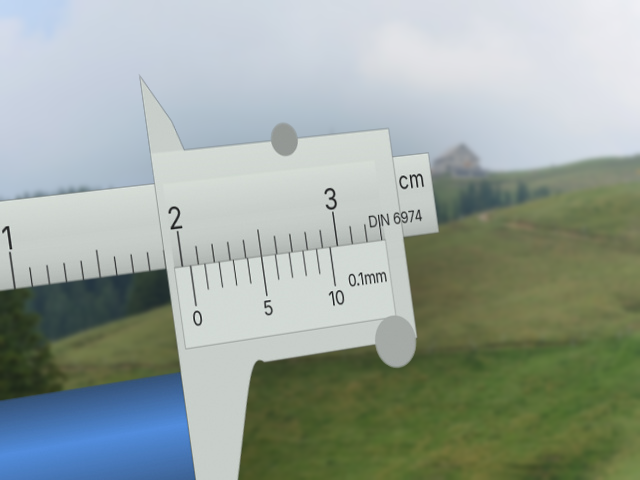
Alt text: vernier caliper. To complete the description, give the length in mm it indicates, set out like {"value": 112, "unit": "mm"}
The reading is {"value": 20.5, "unit": "mm"}
